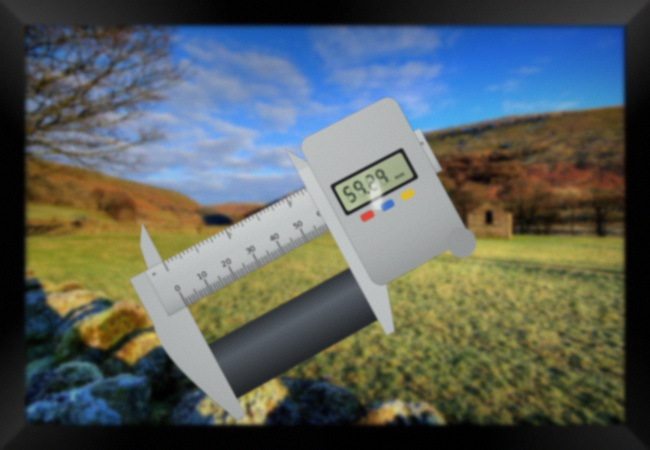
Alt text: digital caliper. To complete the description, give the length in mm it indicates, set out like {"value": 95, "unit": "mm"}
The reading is {"value": 59.29, "unit": "mm"}
